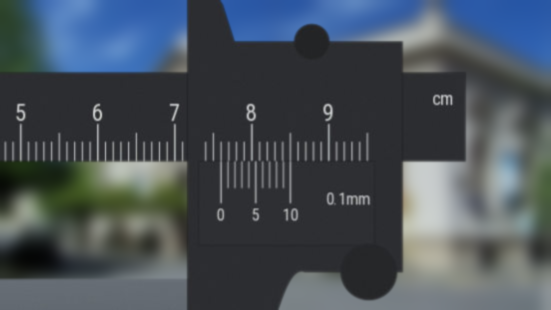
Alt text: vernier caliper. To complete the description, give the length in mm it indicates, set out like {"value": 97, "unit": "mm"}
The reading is {"value": 76.0, "unit": "mm"}
